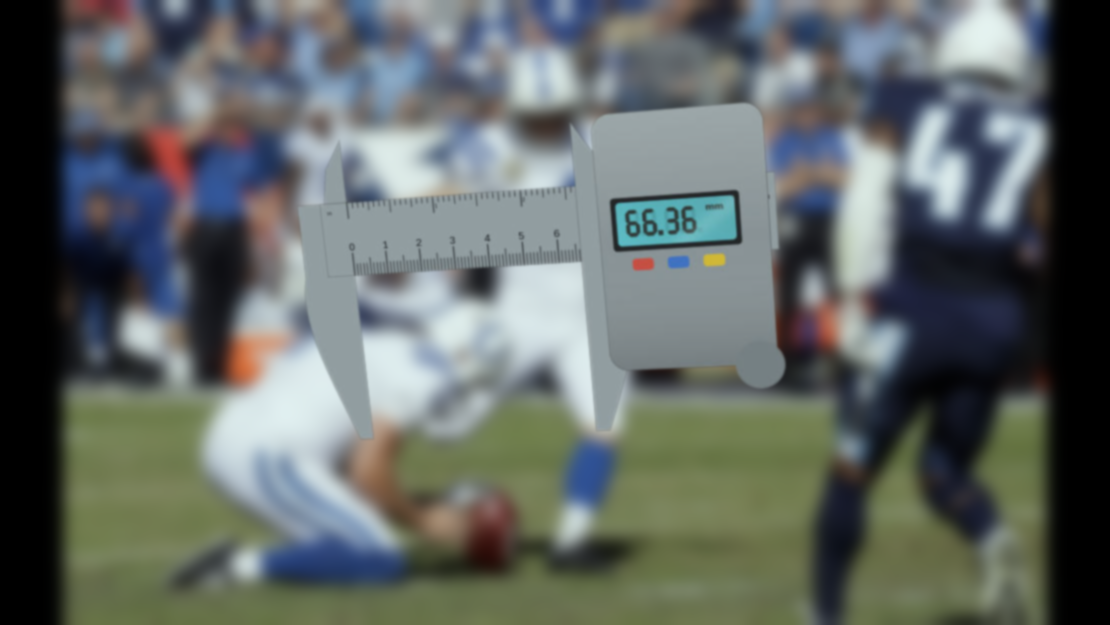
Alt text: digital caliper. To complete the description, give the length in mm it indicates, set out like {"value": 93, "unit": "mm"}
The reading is {"value": 66.36, "unit": "mm"}
